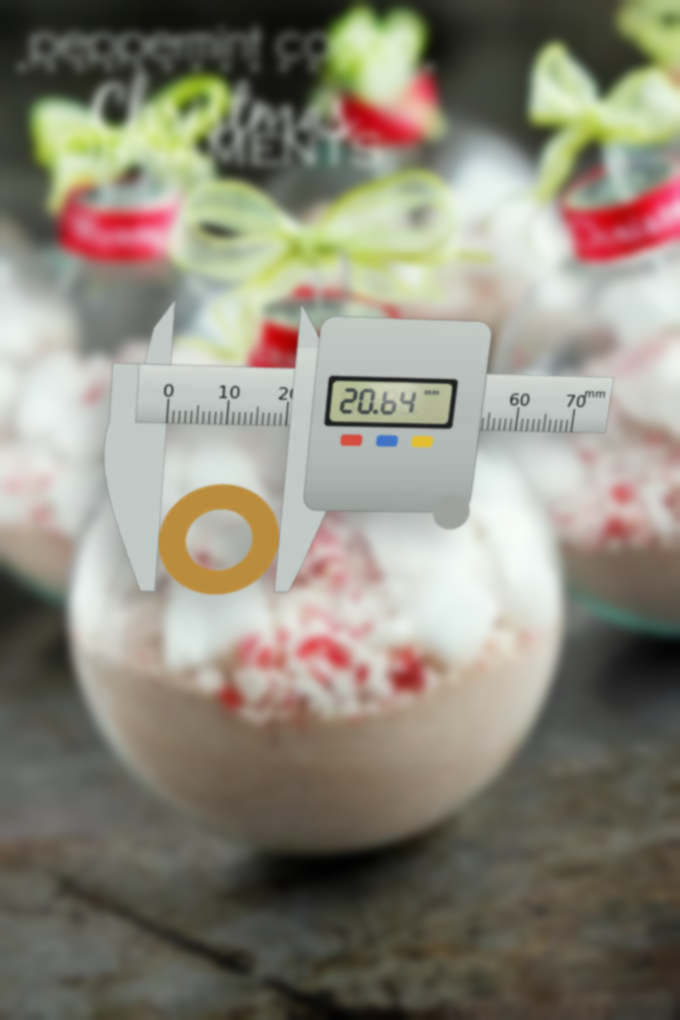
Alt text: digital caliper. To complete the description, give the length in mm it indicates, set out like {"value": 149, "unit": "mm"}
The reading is {"value": 20.64, "unit": "mm"}
